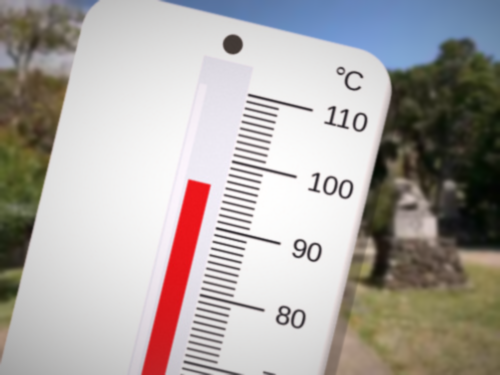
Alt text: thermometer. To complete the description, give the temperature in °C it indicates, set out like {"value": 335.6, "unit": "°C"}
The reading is {"value": 96, "unit": "°C"}
